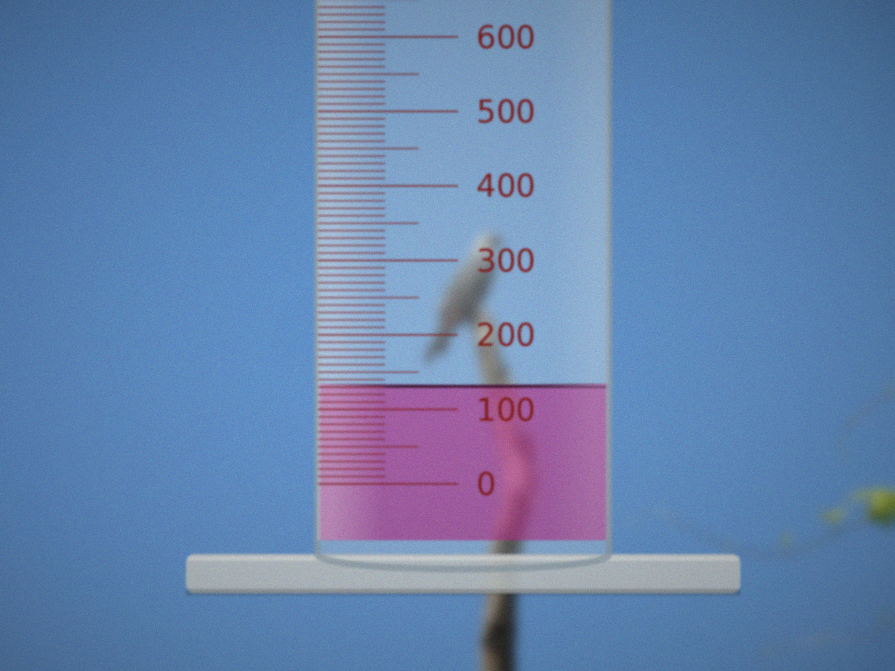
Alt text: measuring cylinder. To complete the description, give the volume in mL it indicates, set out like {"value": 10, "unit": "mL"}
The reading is {"value": 130, "unit": "mL"}
